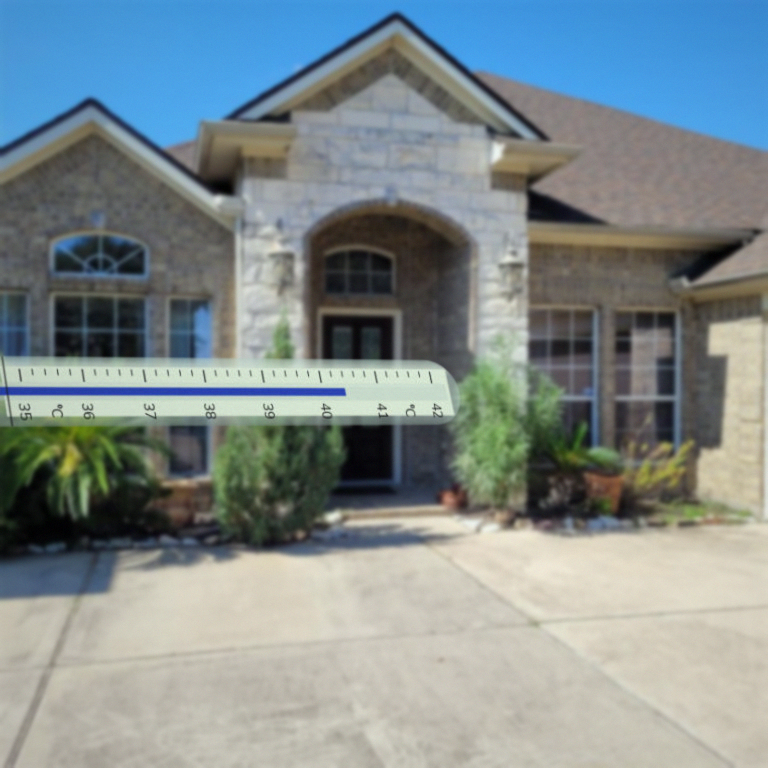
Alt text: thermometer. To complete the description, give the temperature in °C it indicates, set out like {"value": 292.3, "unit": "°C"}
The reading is {"value": 40.4, "unit": "°C"}
